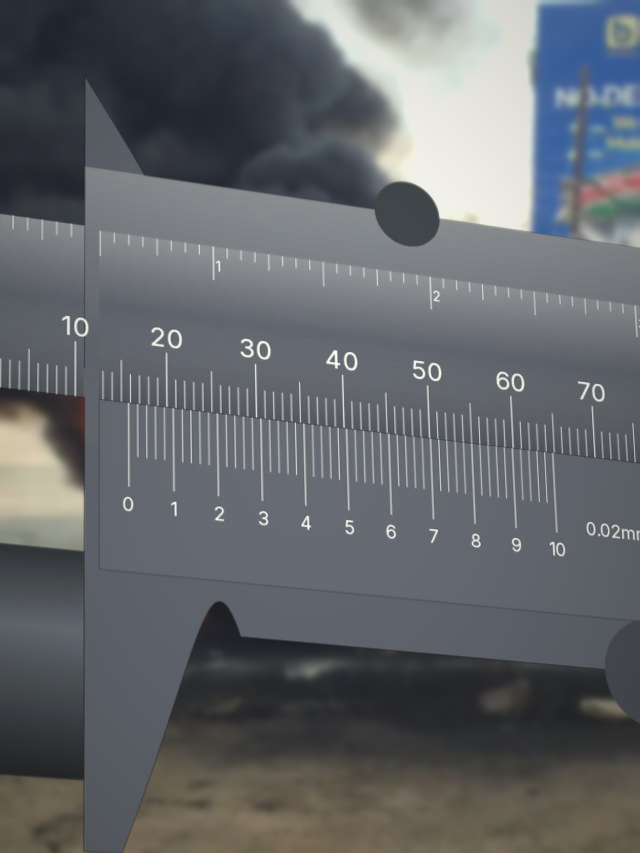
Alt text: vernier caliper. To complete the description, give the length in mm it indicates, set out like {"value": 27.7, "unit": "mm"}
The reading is {"value": 15.8, "unit": "mm"}
